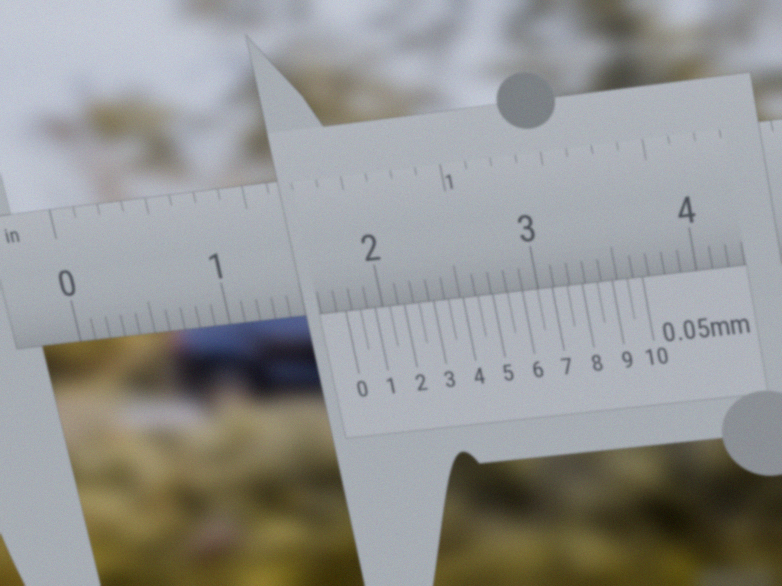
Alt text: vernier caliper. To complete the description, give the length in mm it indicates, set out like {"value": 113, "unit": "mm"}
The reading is {"value": 17.6, "unit": "mm"}
